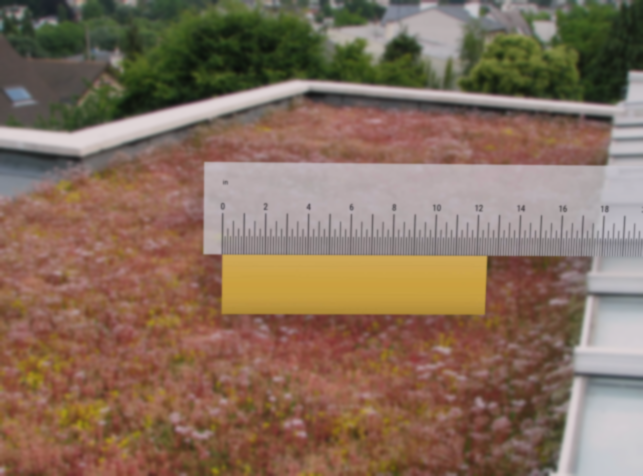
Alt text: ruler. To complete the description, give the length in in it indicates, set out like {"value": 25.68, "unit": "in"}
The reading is {"value": 12.5, "unit": "in"}
